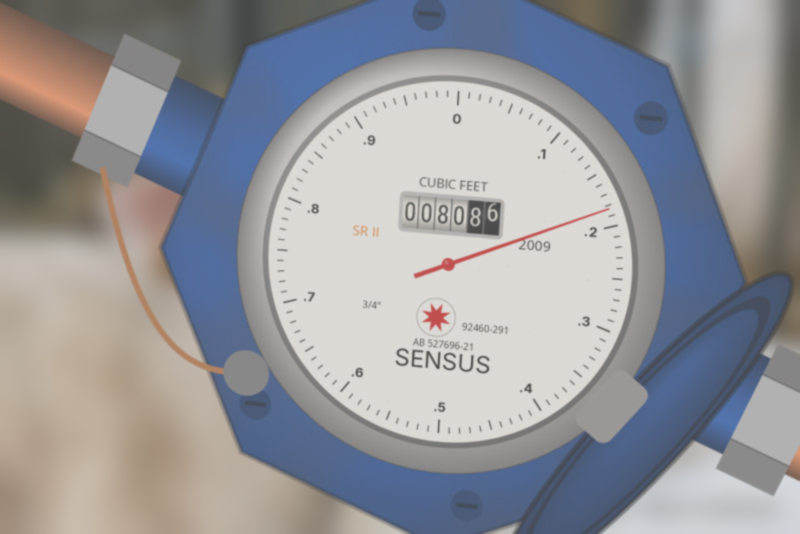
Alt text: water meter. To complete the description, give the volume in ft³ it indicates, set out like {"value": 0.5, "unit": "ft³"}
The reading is {"value": 8086.18, "unit": "ft³"}
